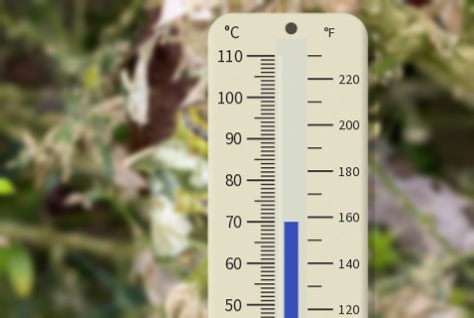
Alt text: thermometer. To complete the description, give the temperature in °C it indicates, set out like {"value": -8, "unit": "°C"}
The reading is {"value": 70, "unit": "°C"}
